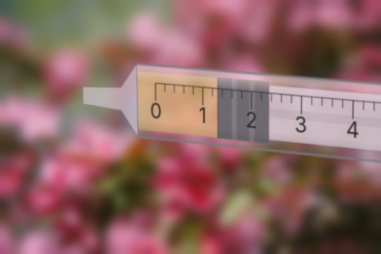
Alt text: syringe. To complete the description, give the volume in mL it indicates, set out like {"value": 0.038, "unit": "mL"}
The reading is {"value": 1.3, "unit": "mL"}
